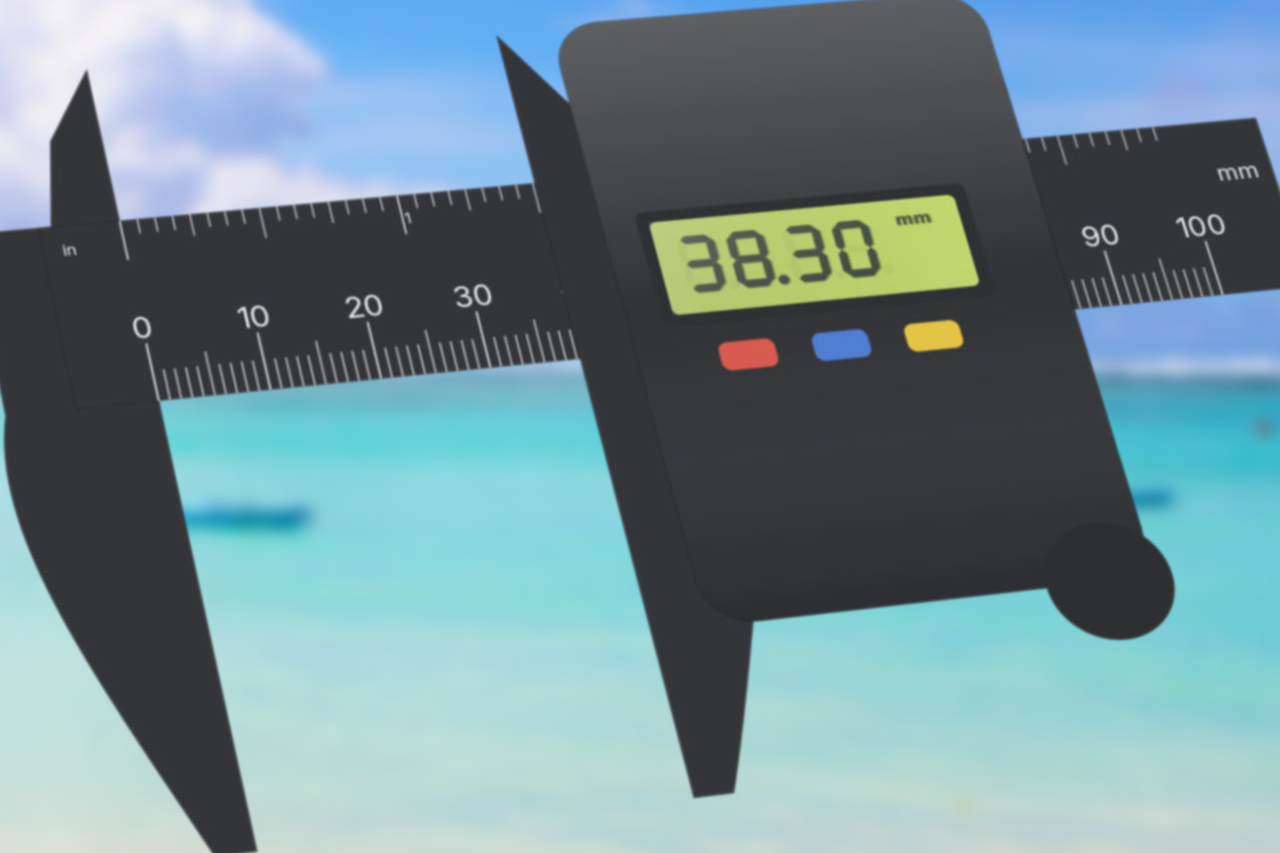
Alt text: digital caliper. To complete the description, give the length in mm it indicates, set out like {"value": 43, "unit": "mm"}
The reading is {"value": 38.30, "unit": "mm"}
